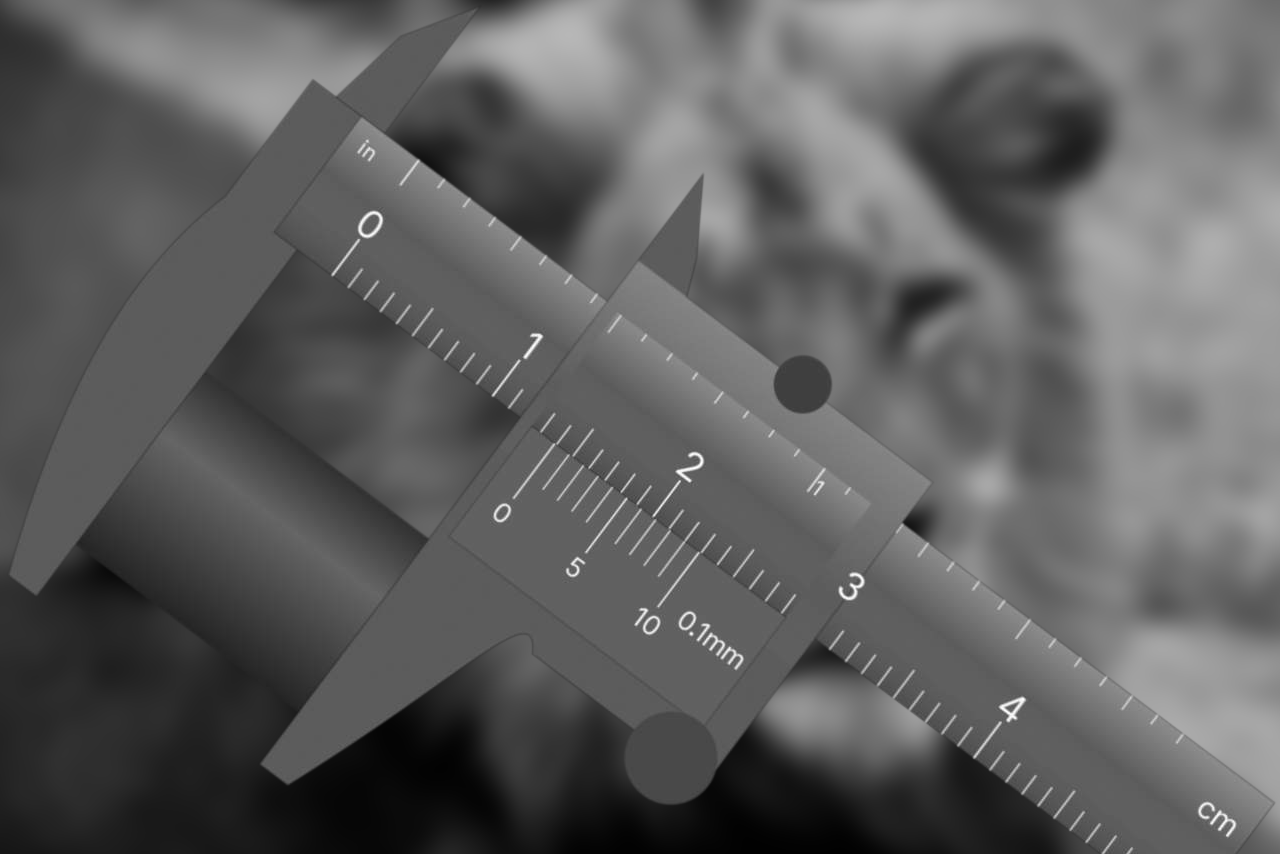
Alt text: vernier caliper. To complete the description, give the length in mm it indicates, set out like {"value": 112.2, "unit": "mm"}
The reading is {"value": 13.9, "unit": "mm"}
